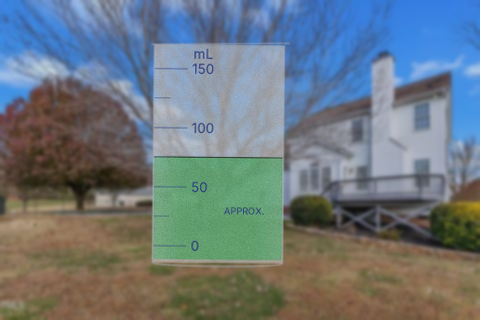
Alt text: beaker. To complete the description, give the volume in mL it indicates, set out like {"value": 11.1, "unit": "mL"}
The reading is {"value": 75, "unit": "mL"}
